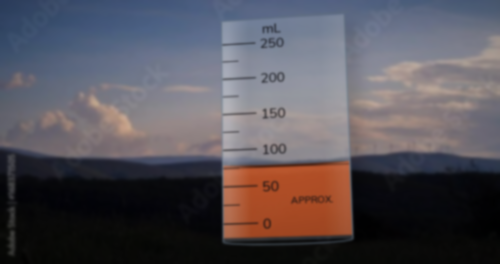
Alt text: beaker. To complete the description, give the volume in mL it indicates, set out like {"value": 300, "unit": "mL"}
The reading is {"value": 75, "unit": "mL"}
